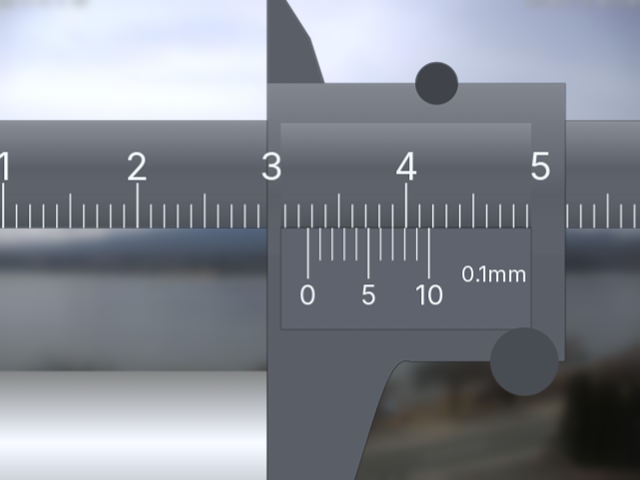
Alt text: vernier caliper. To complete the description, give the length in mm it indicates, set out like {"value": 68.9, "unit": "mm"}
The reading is {"value": 32.7, "unit": "mm"}
